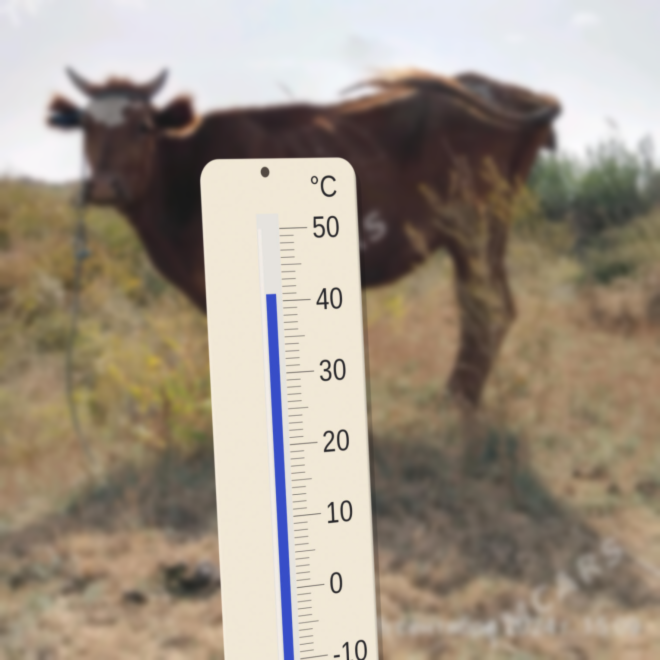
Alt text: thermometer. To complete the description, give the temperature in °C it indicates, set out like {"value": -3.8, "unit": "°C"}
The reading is {"value": 41, "unit": "°C"}
